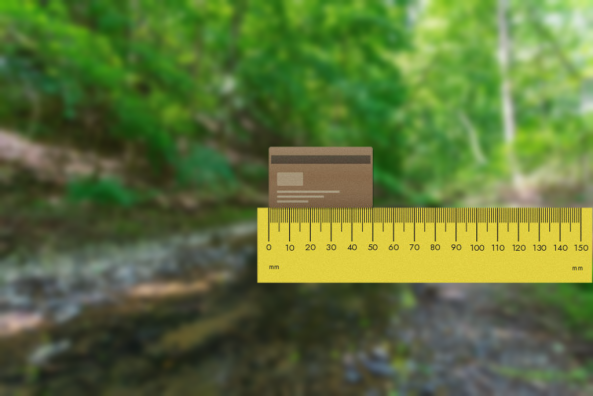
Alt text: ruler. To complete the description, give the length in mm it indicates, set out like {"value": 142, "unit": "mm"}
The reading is {"value": 50, "unit": "mm"}
